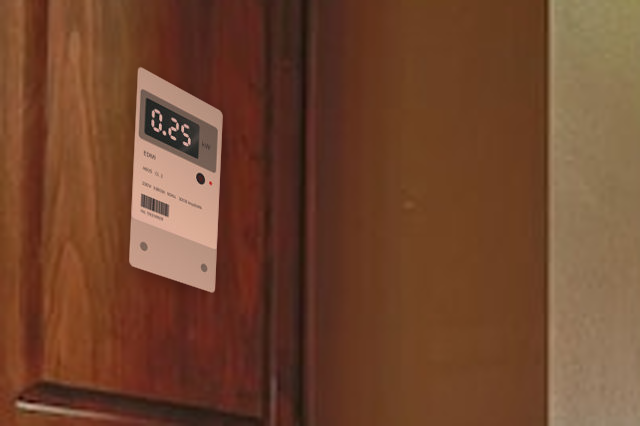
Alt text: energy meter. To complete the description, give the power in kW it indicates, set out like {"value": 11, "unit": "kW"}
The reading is {"value": 0.25, "unit": "kW"}
